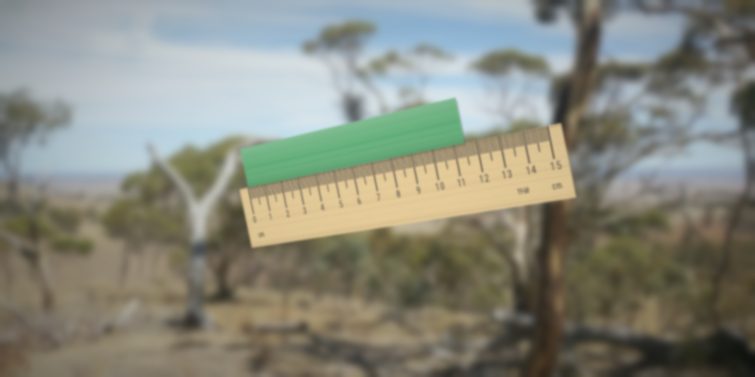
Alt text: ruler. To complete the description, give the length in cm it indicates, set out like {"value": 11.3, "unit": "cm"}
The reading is {"value": 11.5, "unit": "cm"}
